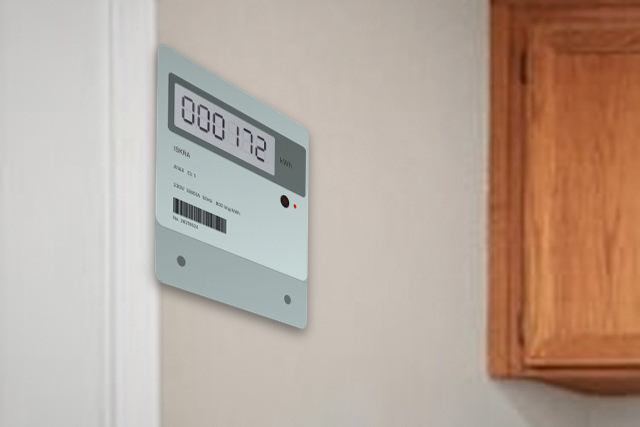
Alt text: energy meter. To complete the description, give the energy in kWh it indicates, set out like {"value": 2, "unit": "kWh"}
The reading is {"value": 172, "unit": "kWh"}
